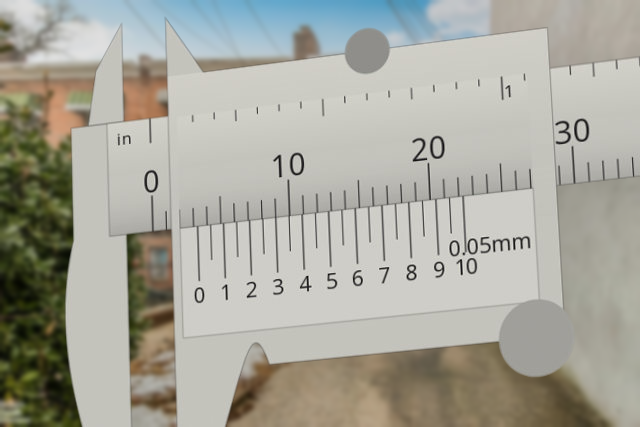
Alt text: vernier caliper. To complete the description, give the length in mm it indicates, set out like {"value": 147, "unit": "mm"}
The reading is {"value": 3.3, "unit": "mm"}
